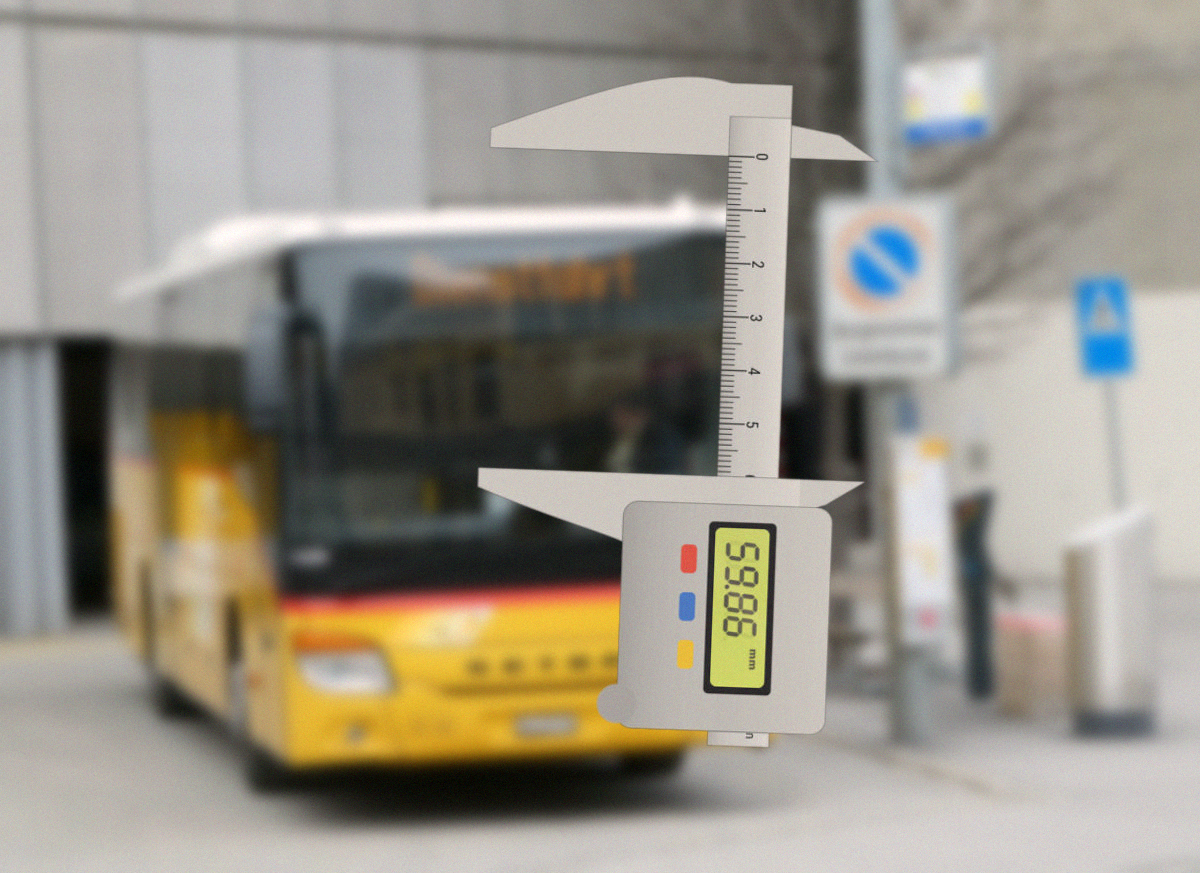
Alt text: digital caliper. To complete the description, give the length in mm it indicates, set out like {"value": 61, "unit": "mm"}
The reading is {"value": 59.86, "unit": "mm"}
